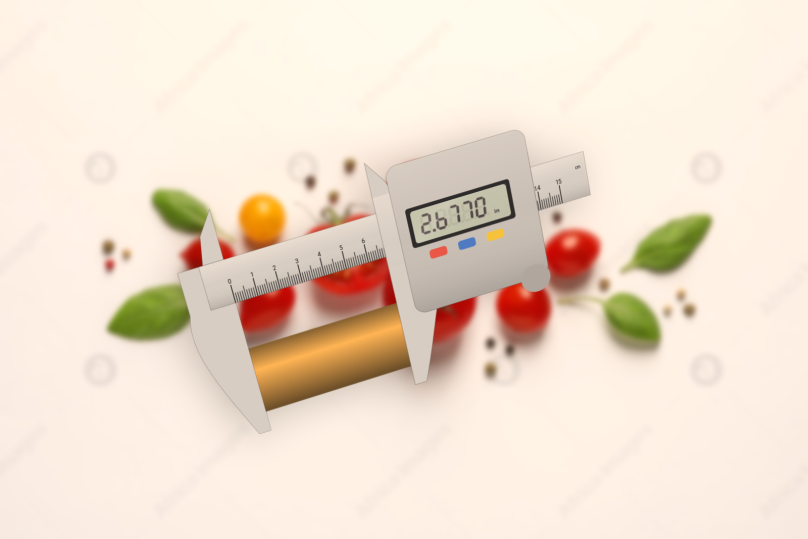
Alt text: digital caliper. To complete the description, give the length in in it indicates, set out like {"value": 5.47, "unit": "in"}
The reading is {"value": 2.6770, "unit": "in"}
